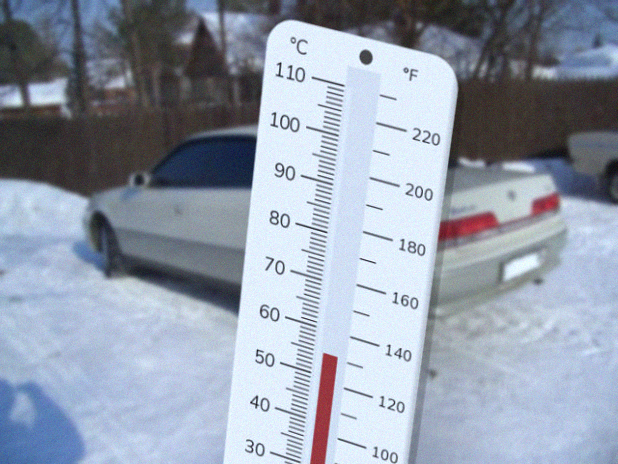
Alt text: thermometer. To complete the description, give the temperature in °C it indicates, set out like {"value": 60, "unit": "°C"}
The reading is {"value": 55, "unit": "°C"}
